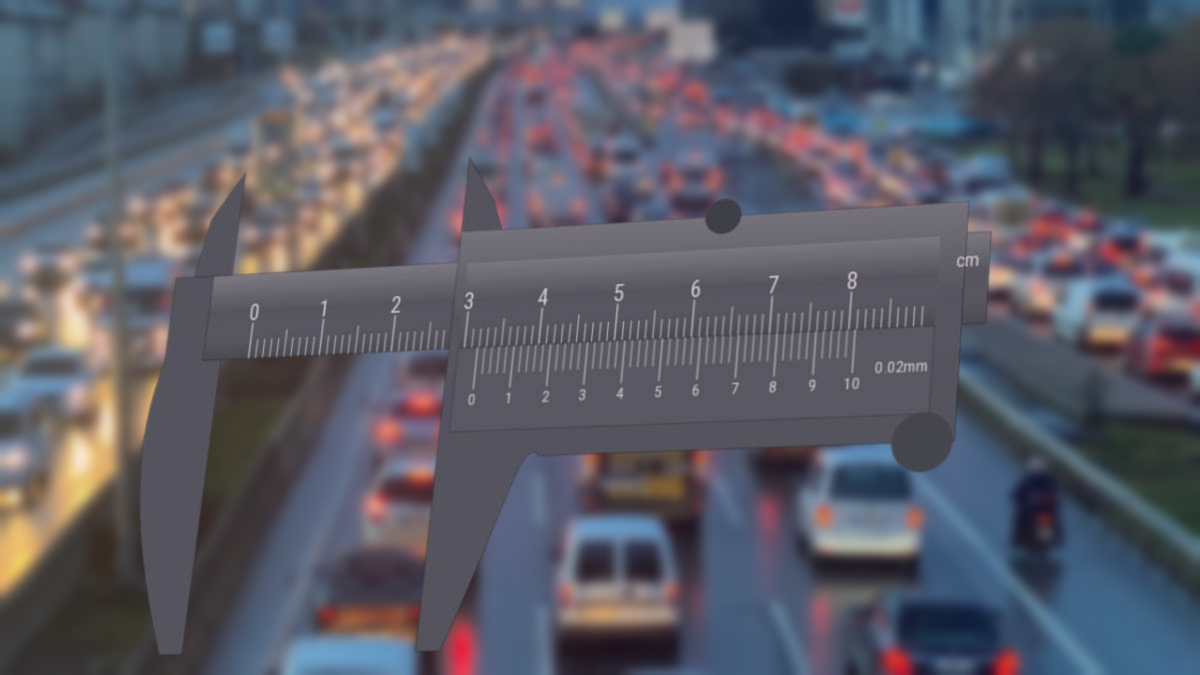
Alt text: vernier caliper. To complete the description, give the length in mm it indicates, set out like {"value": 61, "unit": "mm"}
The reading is {"value": 31.8, "unit": "mm"}
